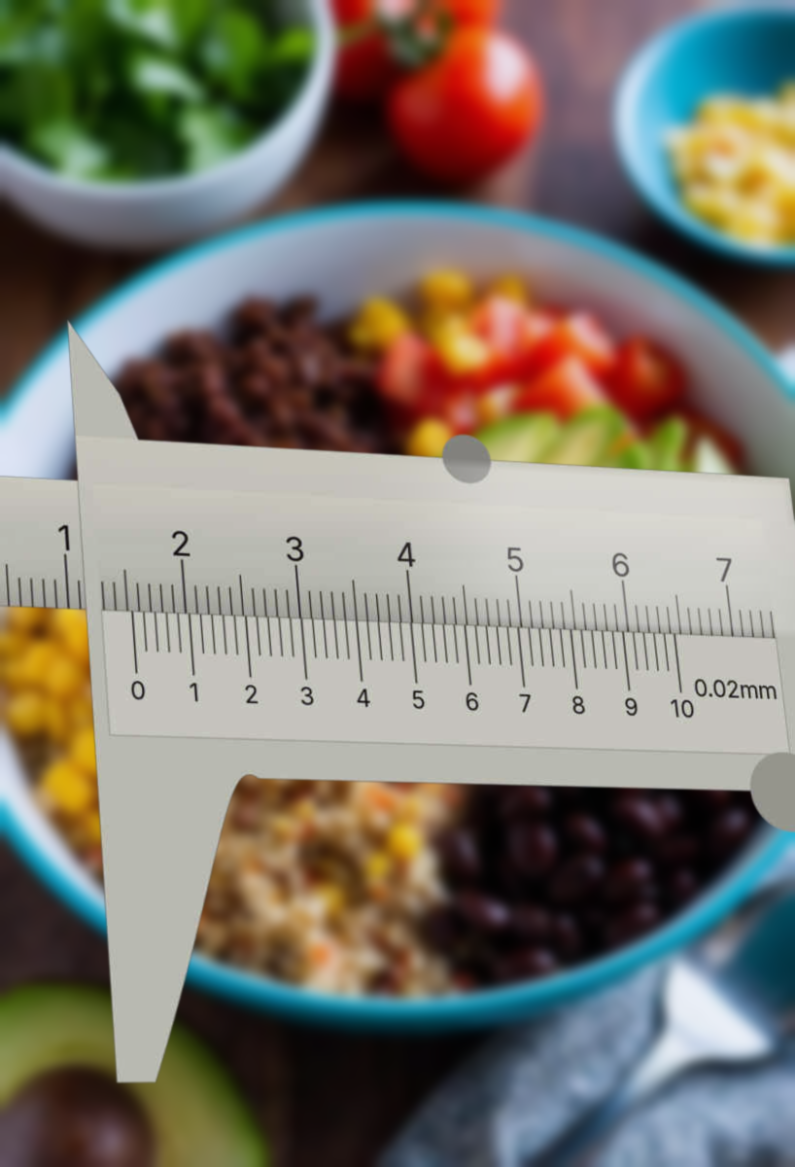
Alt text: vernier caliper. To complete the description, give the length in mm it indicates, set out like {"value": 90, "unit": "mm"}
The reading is {"value": 15.4, "unit": "mm"}
